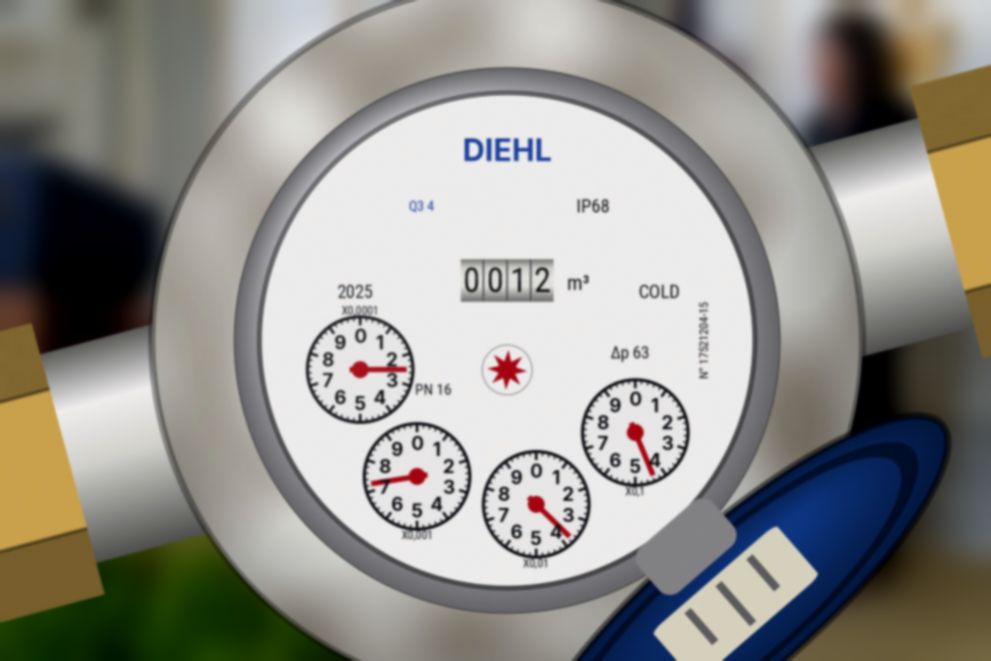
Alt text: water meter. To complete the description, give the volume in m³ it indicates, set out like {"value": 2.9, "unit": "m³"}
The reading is {"value": 12.4372, "unit": "m³"}
